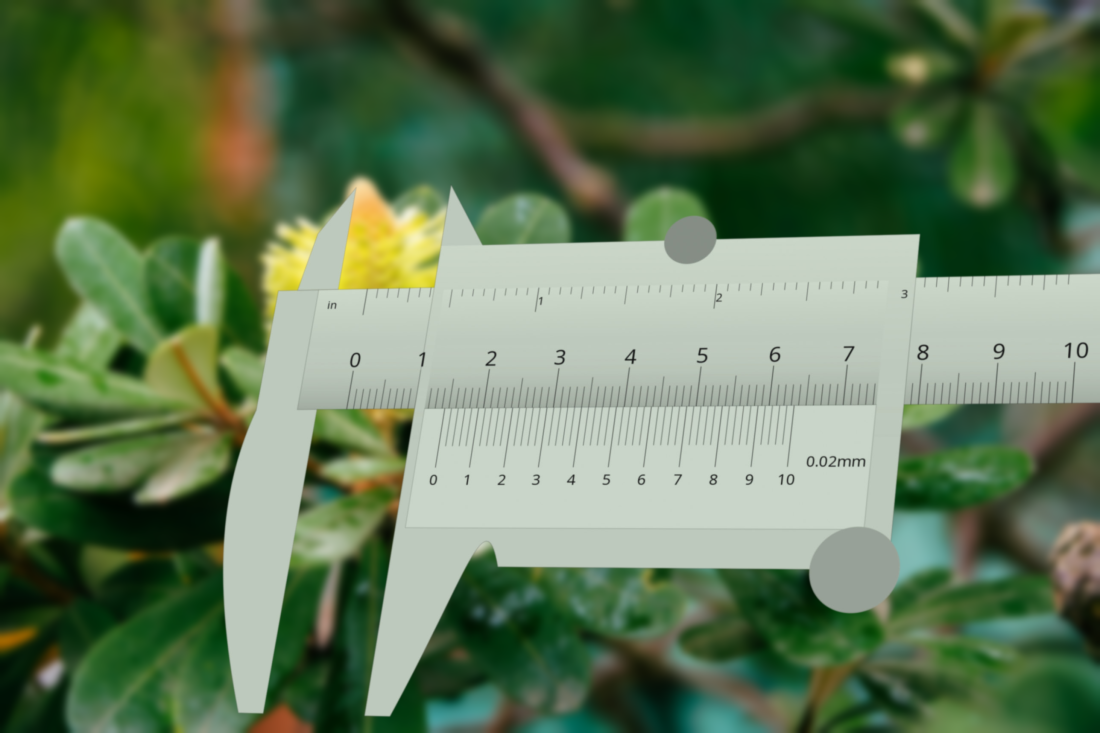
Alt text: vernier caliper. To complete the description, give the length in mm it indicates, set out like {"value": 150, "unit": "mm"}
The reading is {"value": 14.4, "unit": "mm"}
